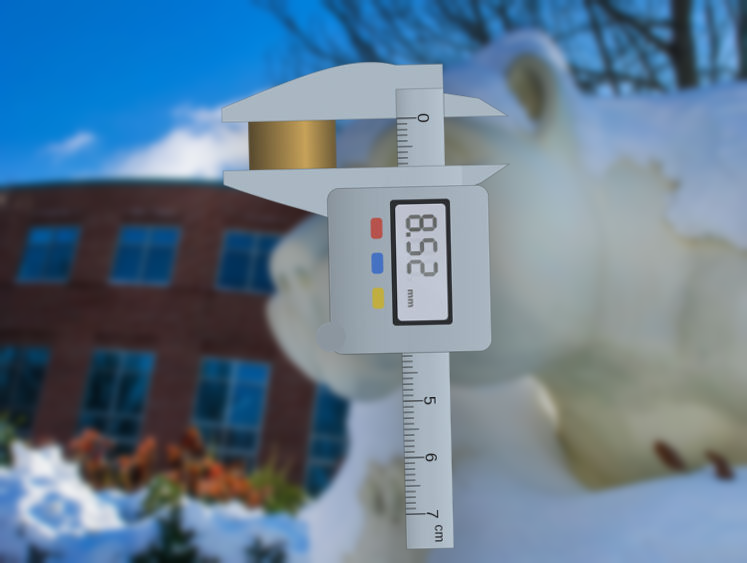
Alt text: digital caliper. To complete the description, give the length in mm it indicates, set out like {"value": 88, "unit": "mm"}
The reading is {"value": 8.52, "unit": "mm"}
